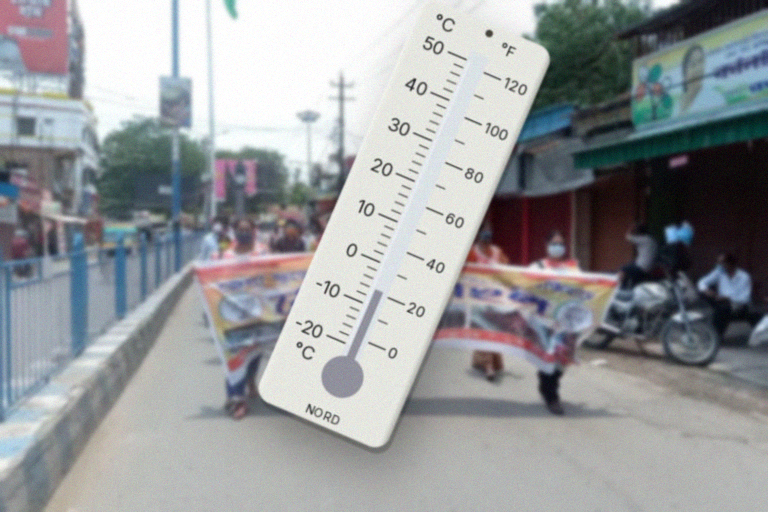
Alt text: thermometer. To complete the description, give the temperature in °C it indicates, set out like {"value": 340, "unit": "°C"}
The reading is {"value": -6, "unit": "°C"}
